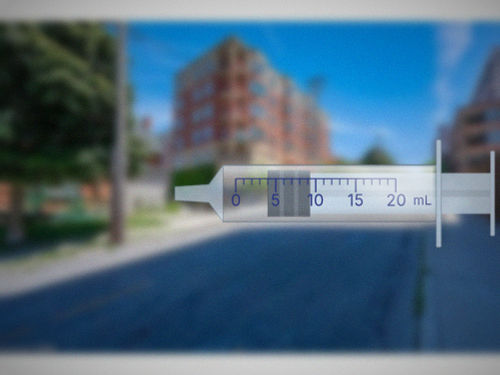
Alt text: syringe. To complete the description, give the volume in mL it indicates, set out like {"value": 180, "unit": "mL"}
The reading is {"value": 4, "unit": "mL"}
